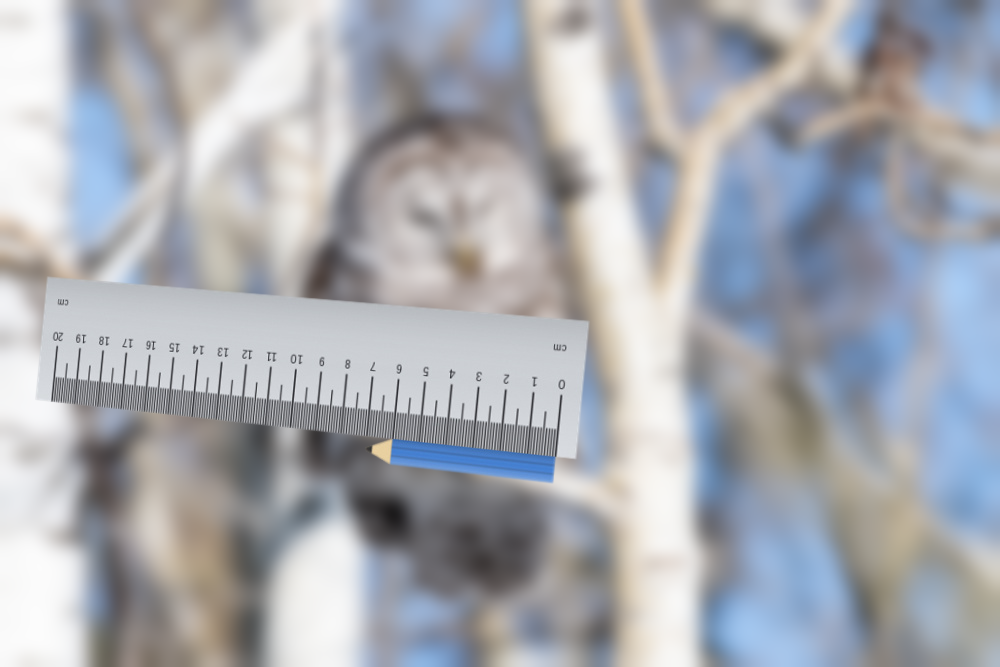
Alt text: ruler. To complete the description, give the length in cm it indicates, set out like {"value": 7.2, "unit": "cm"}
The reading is {"value": 7, "unit": "cm"}
